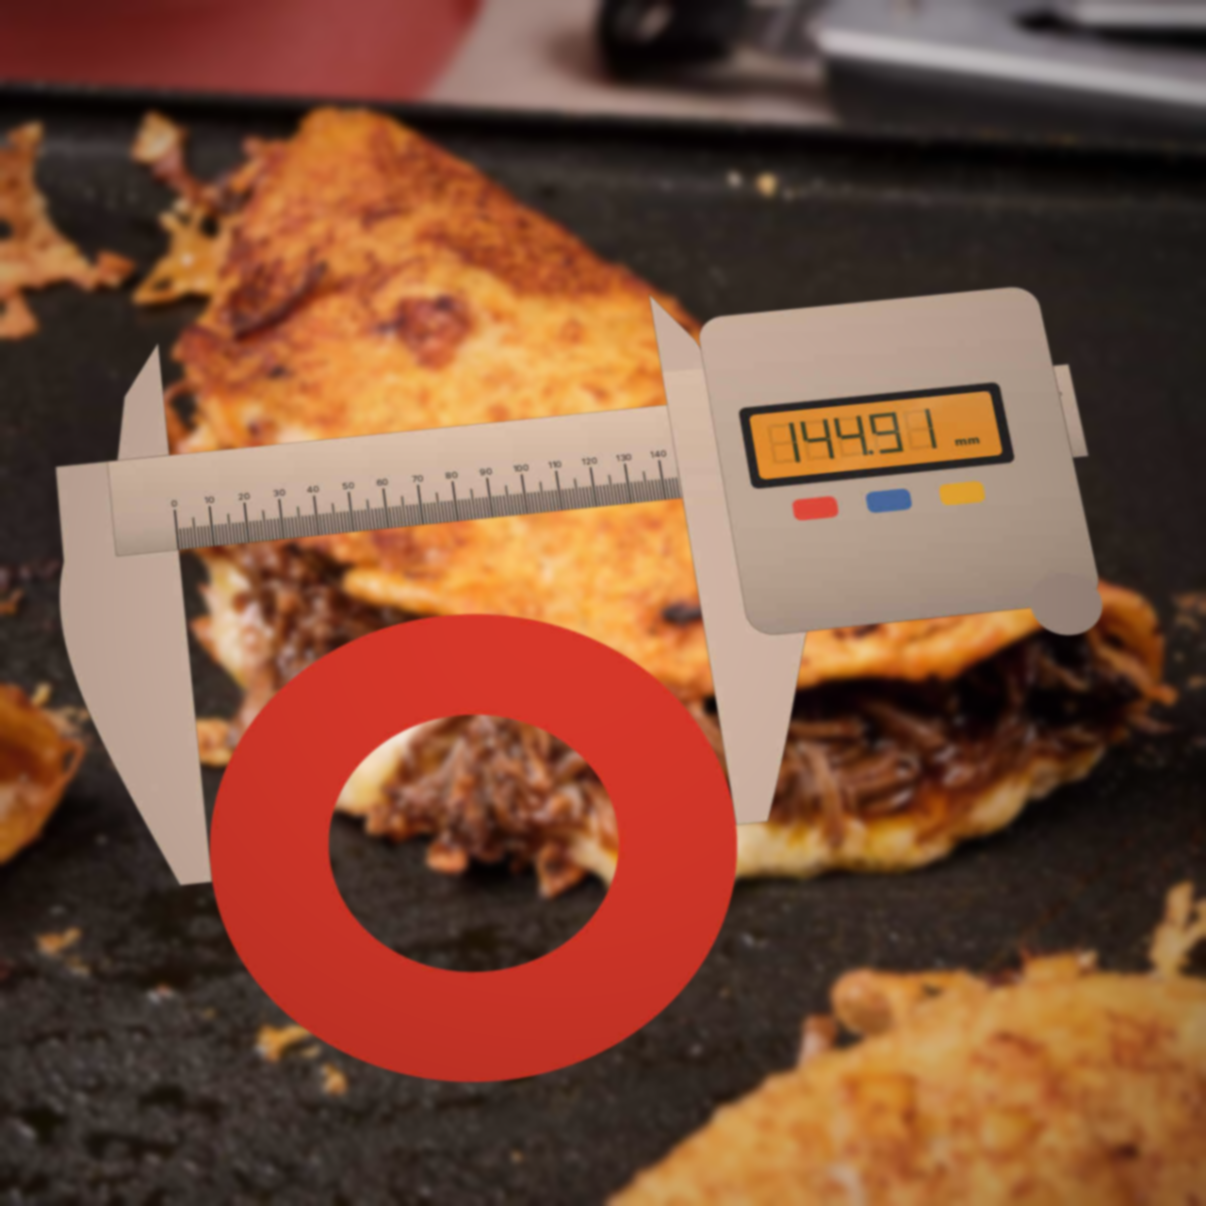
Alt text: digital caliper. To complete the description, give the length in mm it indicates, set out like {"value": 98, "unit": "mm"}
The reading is {"value": 144.91, "unit": "mm"}
